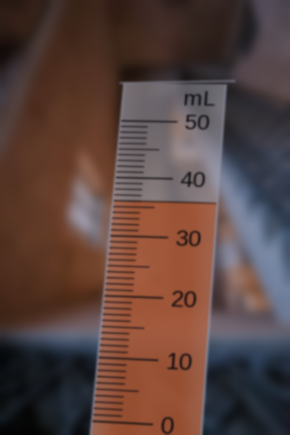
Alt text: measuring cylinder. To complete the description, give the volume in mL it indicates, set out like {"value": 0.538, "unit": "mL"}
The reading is {"value": 36, "unit": "mL"}
